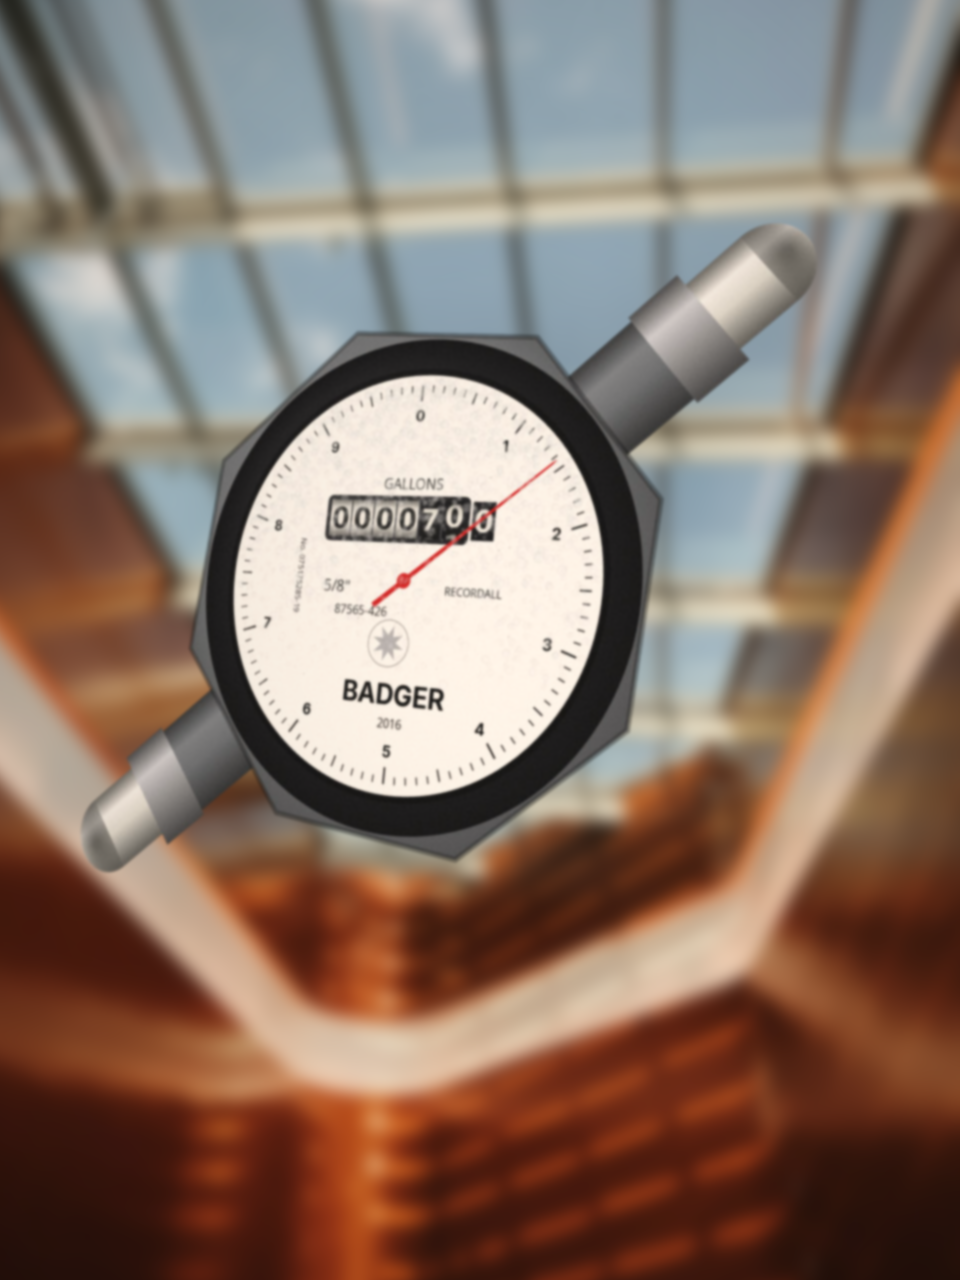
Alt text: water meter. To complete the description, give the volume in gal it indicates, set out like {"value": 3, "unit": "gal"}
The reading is {"value": 701.4, "unit": "gal"}
